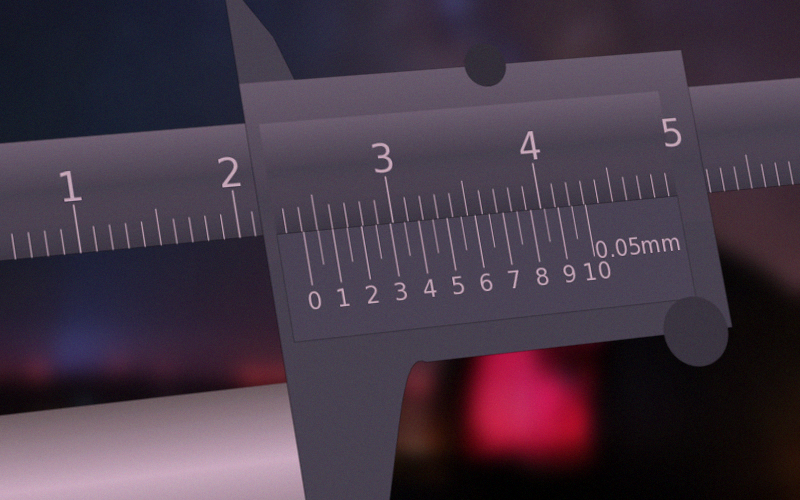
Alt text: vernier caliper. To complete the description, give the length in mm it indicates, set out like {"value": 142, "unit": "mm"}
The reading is {"value": 24.1, "unit": "mm"}
